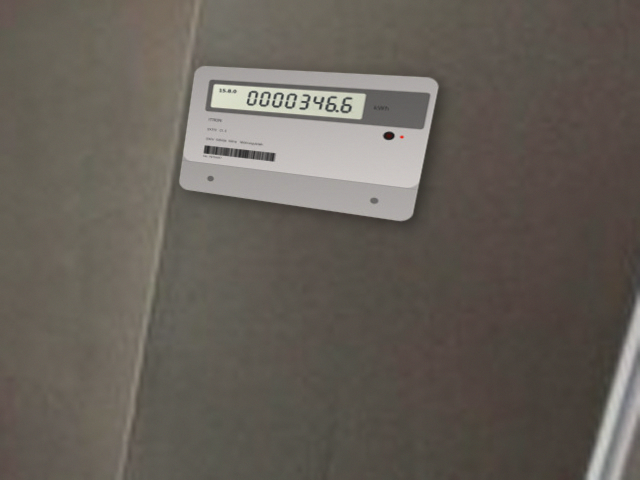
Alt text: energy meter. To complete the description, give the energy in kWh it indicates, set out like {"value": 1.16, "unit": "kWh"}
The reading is {"value": 346.6, "unit": "kWh"}
